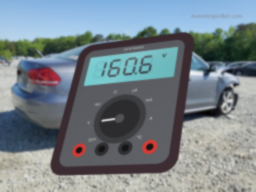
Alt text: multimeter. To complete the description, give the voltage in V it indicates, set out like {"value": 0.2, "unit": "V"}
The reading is {"value": 160.6, "unit": "V"}
